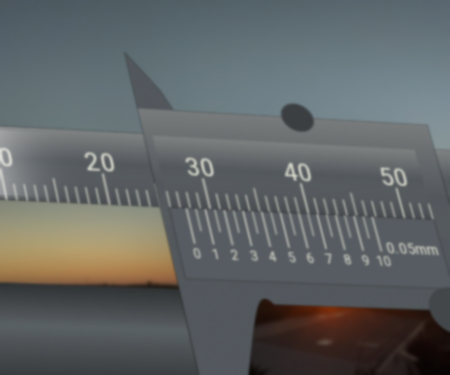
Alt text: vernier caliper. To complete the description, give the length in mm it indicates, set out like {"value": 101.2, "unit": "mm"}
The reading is {"value": 27.6, "unit": "mm"}
